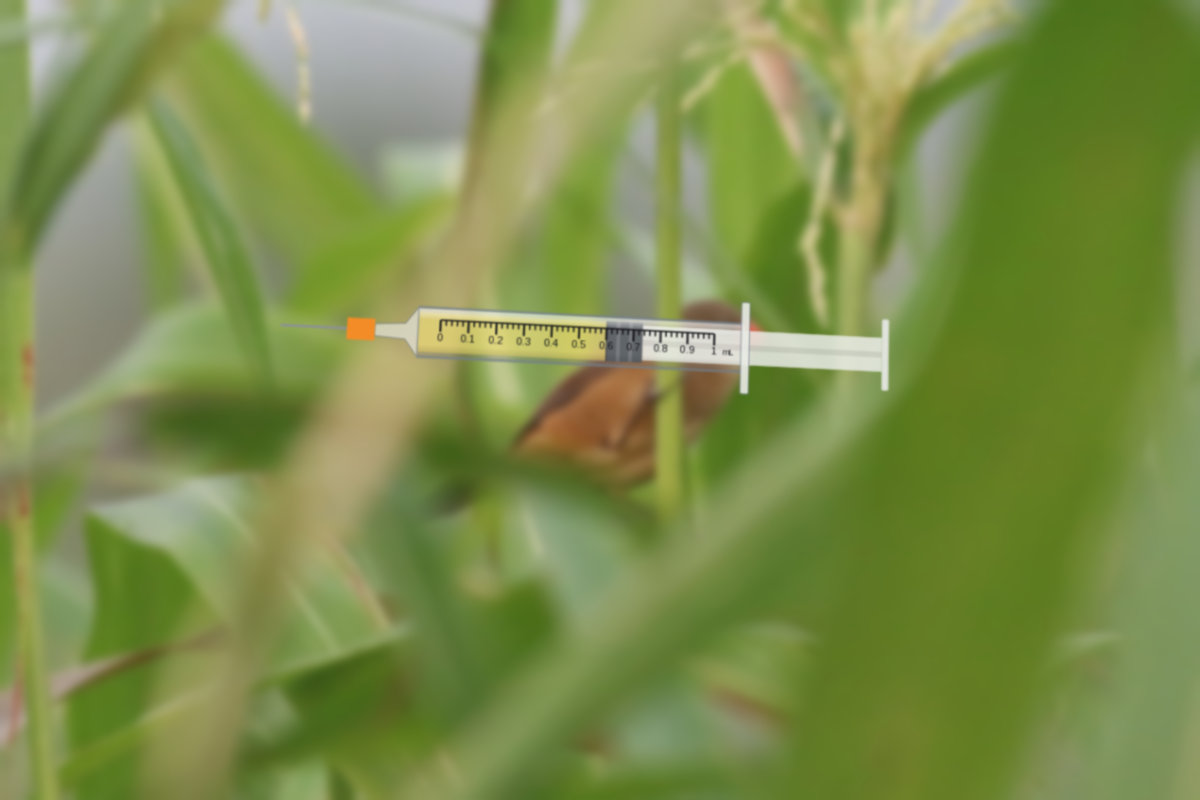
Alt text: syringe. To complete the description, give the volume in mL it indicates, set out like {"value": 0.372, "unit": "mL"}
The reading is {"value": 0.6, "unit": "mL"}
